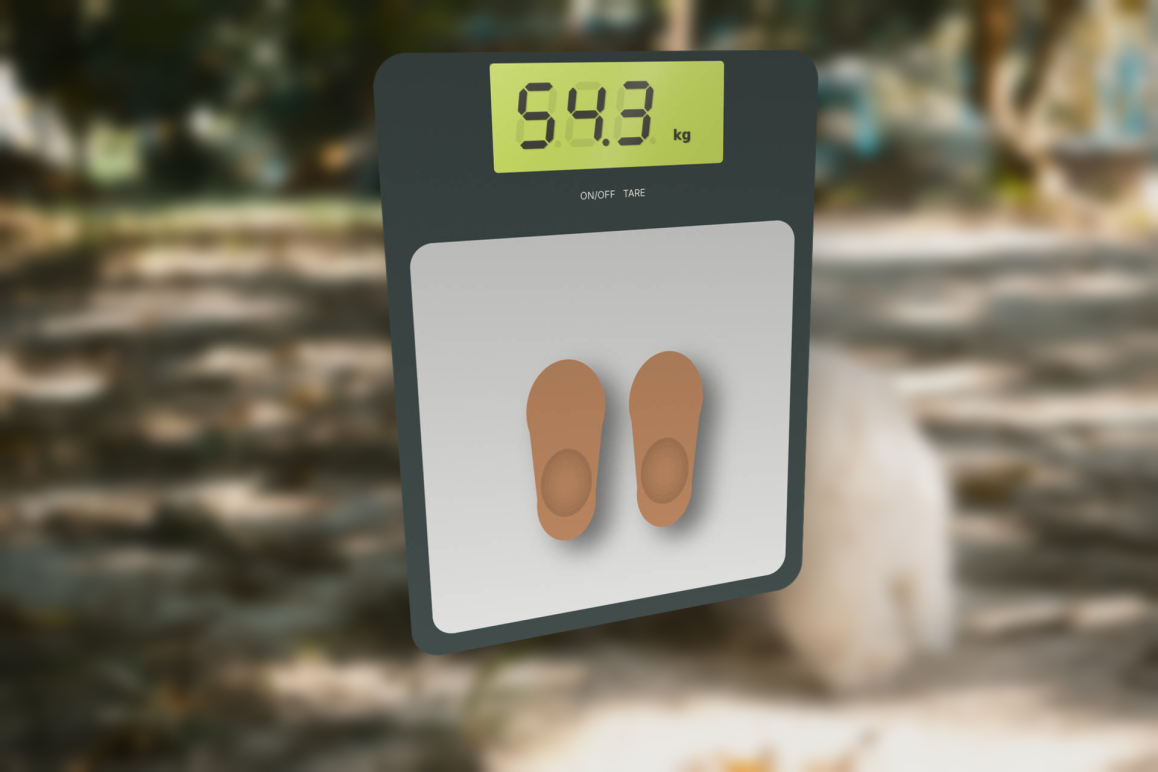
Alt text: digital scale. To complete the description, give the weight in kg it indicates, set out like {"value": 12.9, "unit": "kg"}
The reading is {"value": 54.3, "unit": "kg"}
